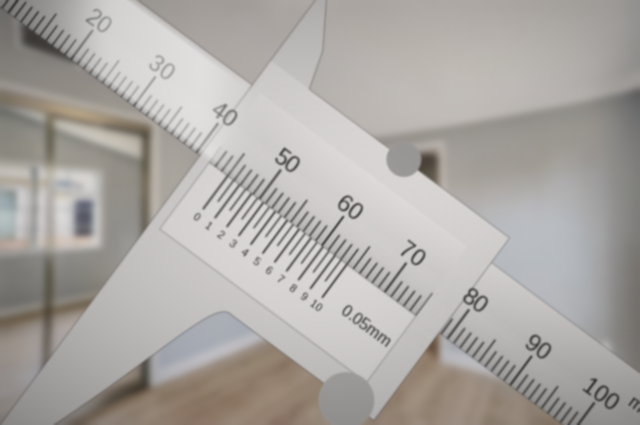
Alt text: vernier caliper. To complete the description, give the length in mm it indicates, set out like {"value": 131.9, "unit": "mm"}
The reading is {"value": 45.0, "unit": "mm"}
